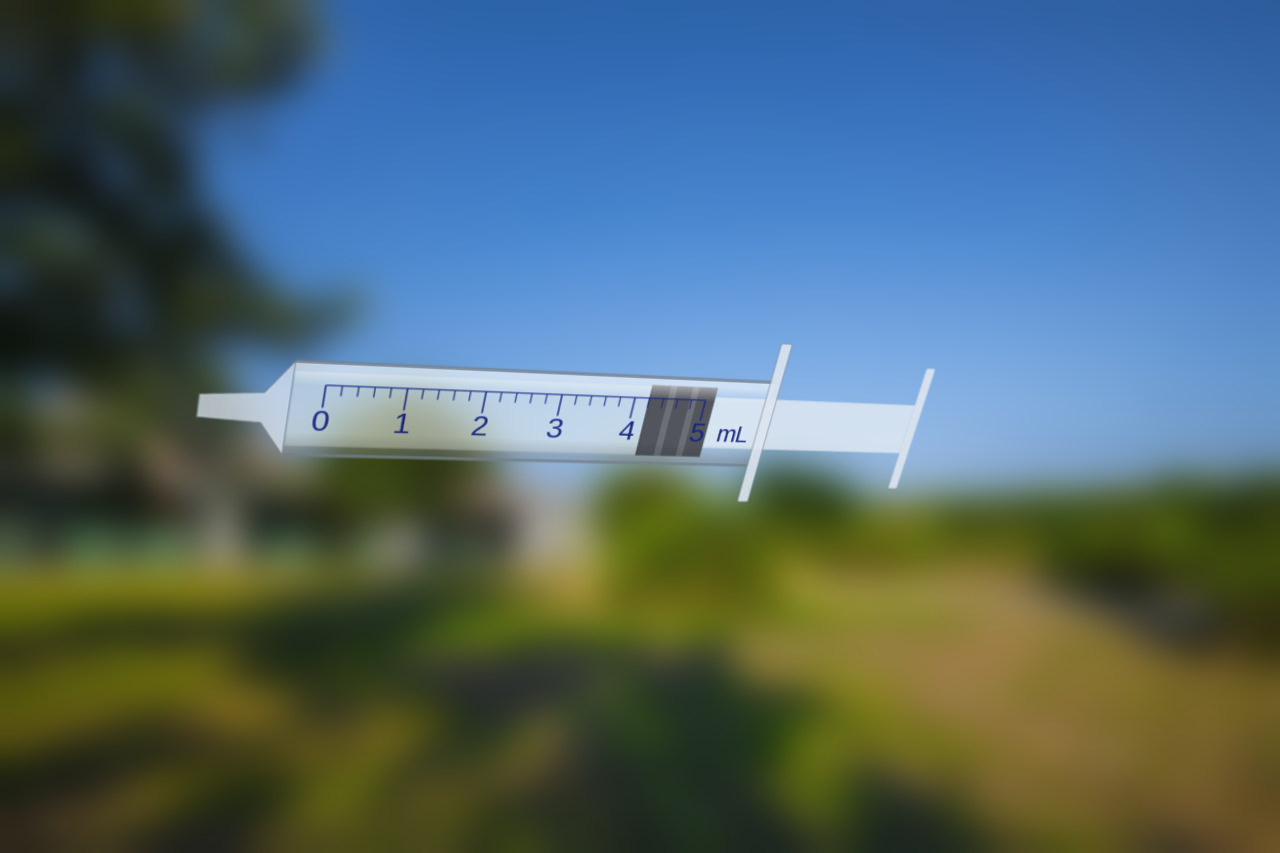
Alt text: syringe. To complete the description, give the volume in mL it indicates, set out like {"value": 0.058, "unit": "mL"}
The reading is {"value": 4.2, "unit": "mL"}
